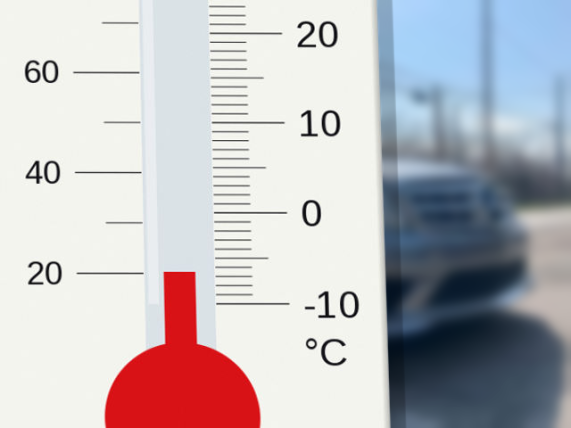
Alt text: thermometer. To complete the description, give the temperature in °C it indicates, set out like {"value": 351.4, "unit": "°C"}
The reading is {"value": -6.5, "unit": "°C"}
